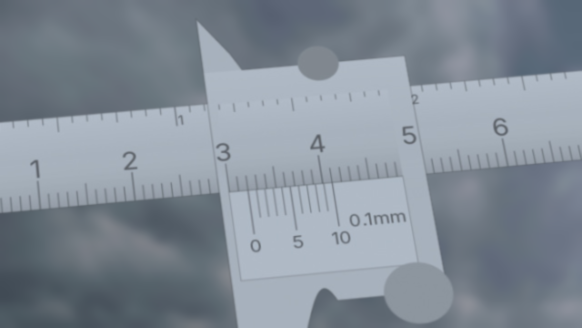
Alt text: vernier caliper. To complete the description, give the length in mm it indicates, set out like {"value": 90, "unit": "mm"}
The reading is {"value": 32.0, "unit": "mm"}
